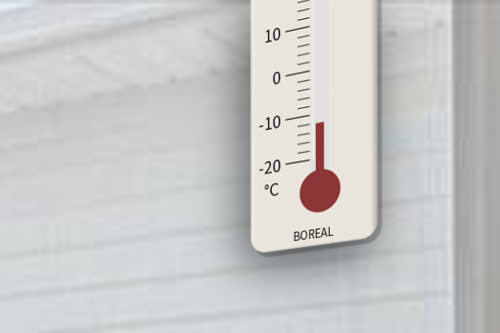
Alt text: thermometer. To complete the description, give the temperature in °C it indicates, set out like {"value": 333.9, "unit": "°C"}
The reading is {"value": -12, "unit": "°C"}
